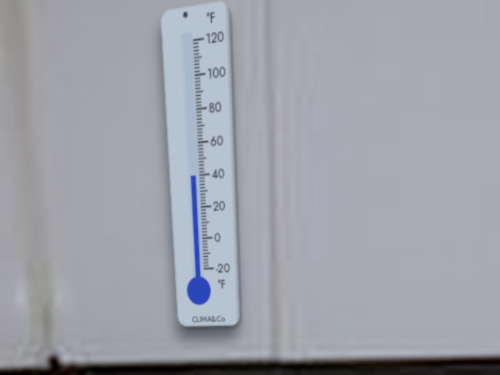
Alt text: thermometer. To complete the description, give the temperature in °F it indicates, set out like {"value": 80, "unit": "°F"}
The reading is {"value": 40, "unit": "°F"}
